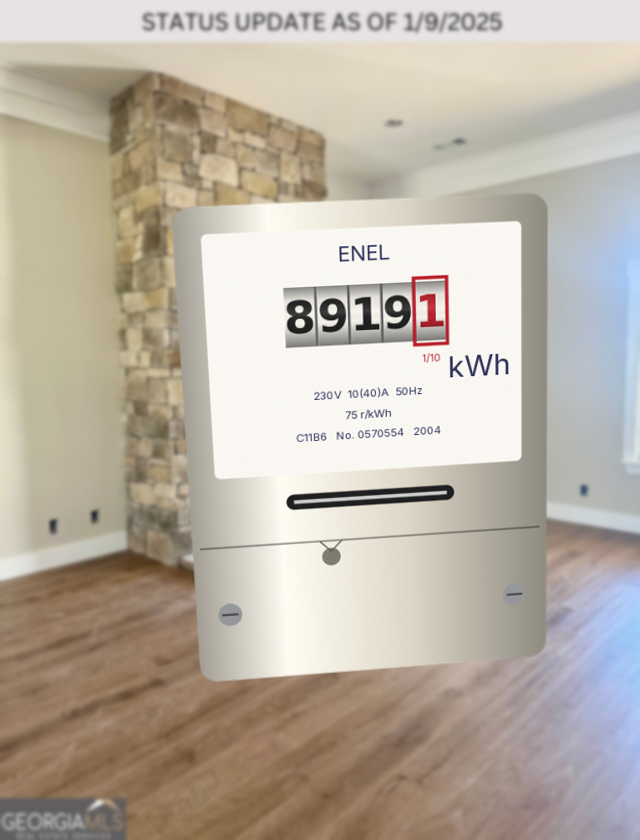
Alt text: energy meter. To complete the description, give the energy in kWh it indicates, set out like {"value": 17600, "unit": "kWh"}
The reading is {"value": 8919.1, "unit": "kWh"}
